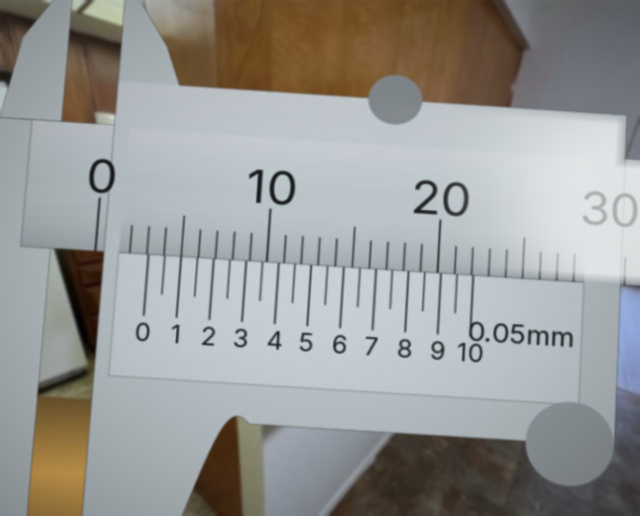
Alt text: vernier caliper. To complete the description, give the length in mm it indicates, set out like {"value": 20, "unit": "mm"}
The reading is {"value": 3.1, "unit": "mm"}
